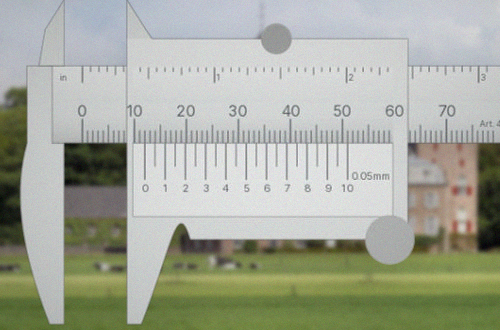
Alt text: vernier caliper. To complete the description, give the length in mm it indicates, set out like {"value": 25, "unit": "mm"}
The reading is {"value": 12.0, "unit": "mm"}
